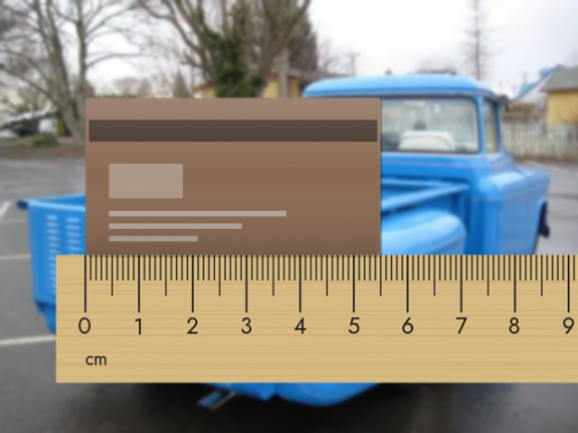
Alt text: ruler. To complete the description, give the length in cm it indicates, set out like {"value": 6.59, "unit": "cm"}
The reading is {"value": 5.5, "unit": "cm"}
